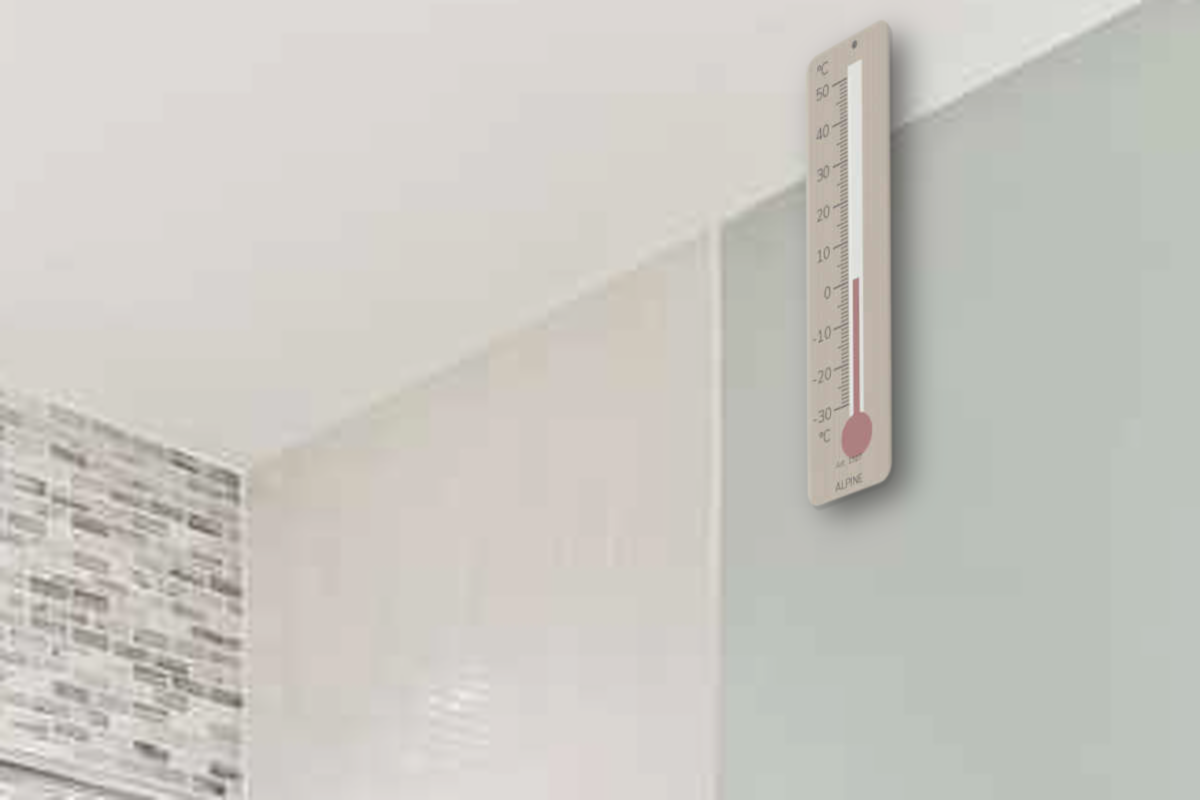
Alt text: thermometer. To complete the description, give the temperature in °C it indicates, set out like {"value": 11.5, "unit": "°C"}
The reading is {"value": 0, "unit": "°C"}
